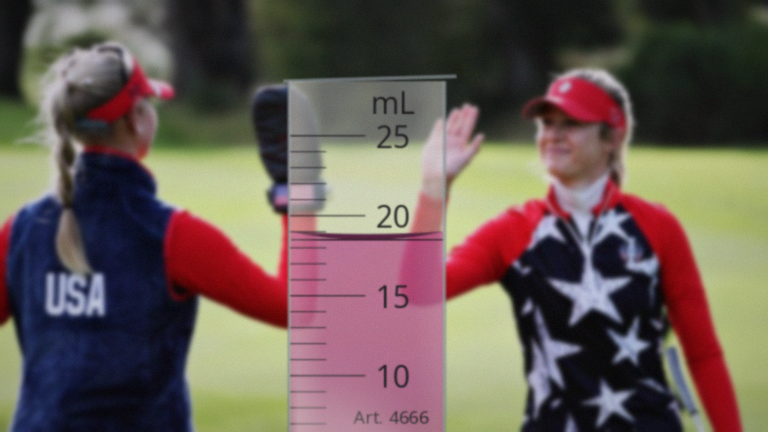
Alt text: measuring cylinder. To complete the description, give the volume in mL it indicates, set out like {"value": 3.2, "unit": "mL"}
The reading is {"value": 18.5, "unit": "mL"}
